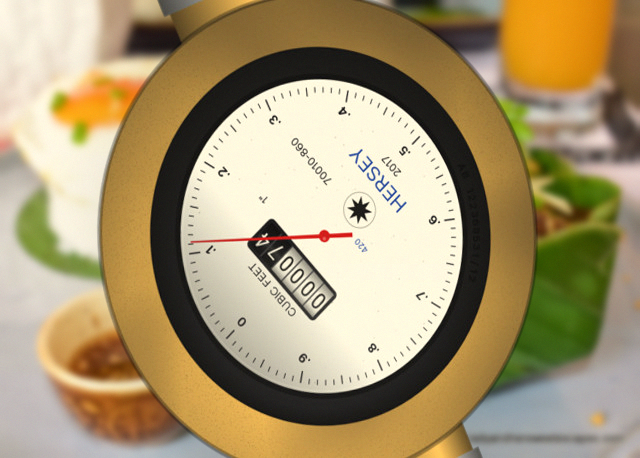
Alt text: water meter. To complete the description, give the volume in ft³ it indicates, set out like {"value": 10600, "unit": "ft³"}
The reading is {"value": 74.11, "unit": "ft³"}
